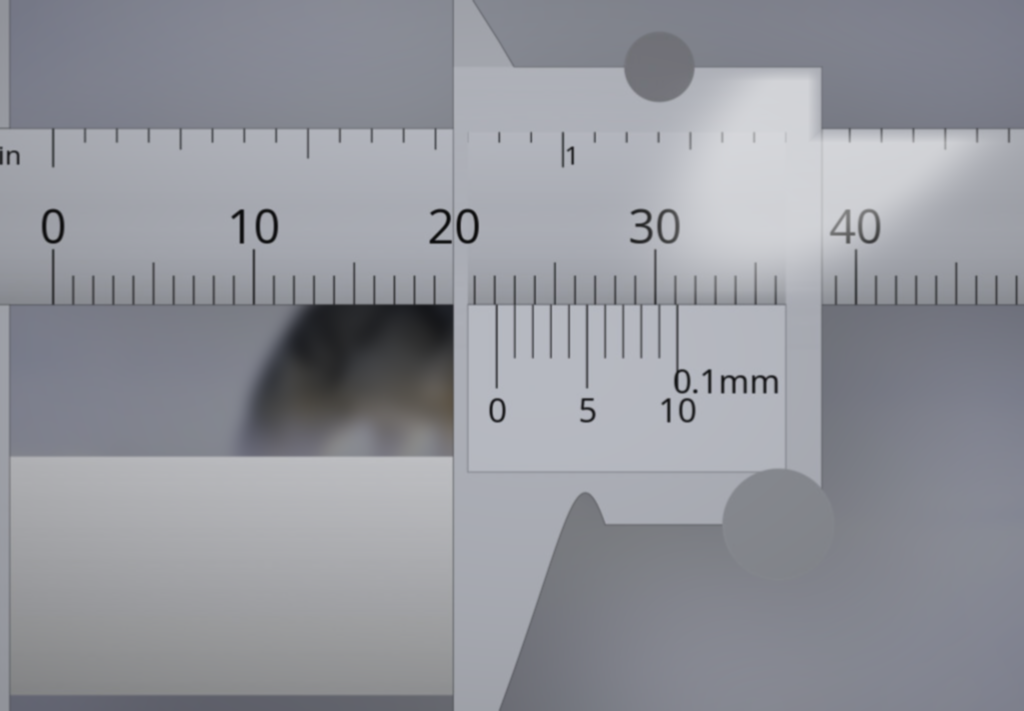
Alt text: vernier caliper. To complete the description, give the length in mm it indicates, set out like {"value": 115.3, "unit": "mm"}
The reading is {"value": 22.1, "unit": "mm"}
